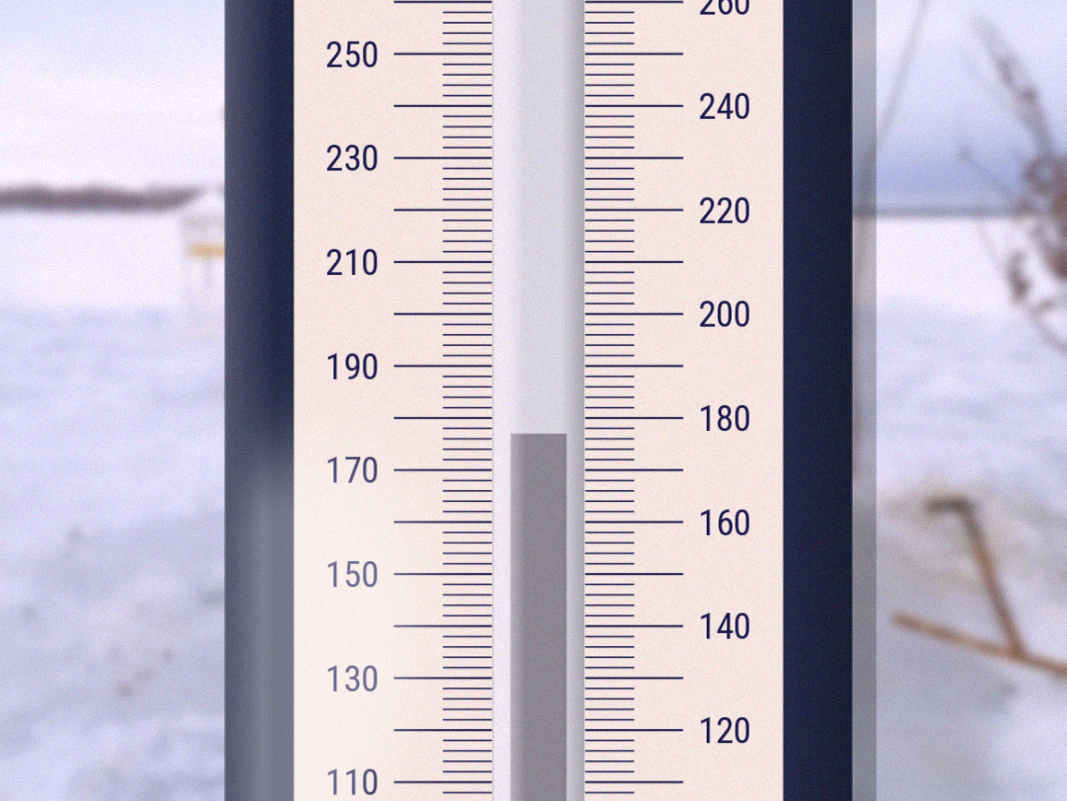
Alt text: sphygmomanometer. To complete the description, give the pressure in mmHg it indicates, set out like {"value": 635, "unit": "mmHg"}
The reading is {"value": 177, "unit": "mmHg"}
